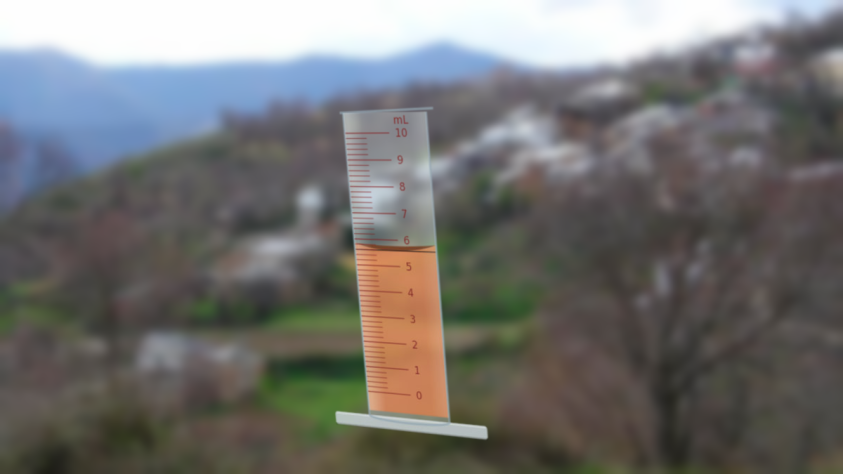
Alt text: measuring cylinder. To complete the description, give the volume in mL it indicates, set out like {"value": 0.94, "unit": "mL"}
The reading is {"value": 5.6, "unit": "mL"}
